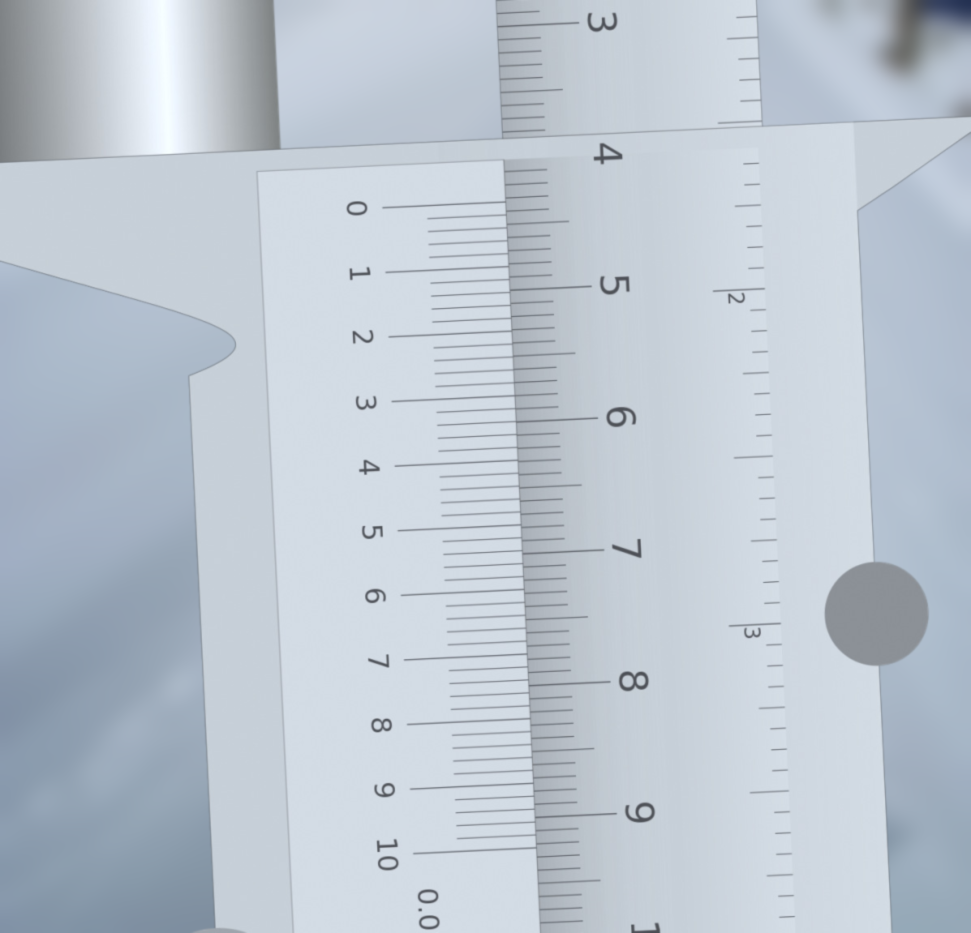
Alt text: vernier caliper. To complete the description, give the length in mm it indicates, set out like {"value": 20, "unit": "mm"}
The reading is {"value": 43.3, "unit": "mm"}
